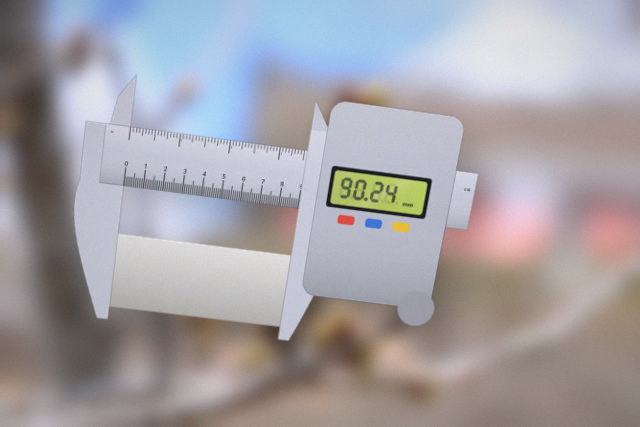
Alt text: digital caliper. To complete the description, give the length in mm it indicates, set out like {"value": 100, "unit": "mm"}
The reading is {"value": 90.24, "unit": "mm"}
